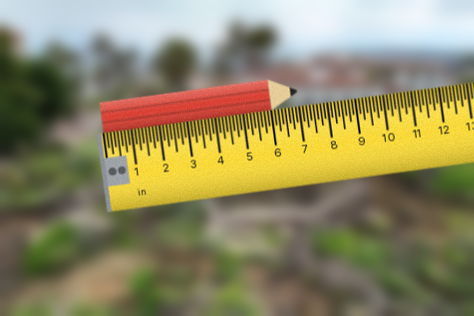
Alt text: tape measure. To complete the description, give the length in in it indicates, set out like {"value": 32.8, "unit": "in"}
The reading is {"value": 7, "unit": "in"}
